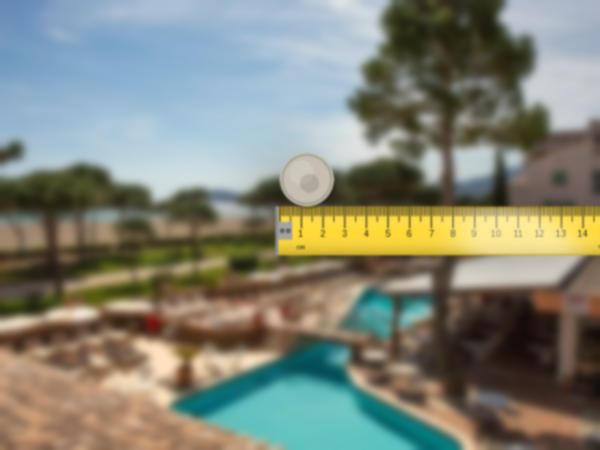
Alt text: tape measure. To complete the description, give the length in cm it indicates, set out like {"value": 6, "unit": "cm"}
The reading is {"value": 2.5, "unit": "cm"}
